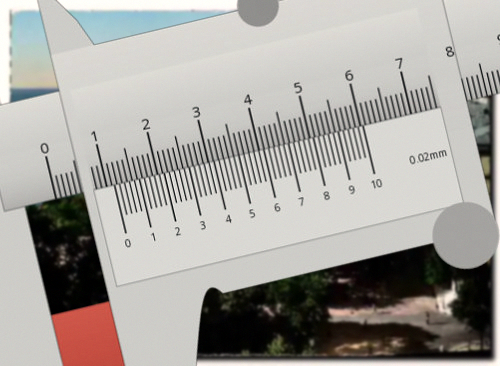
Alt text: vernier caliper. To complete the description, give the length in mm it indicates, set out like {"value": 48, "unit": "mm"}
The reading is {"value": 11.5, "unit": "mm"}
